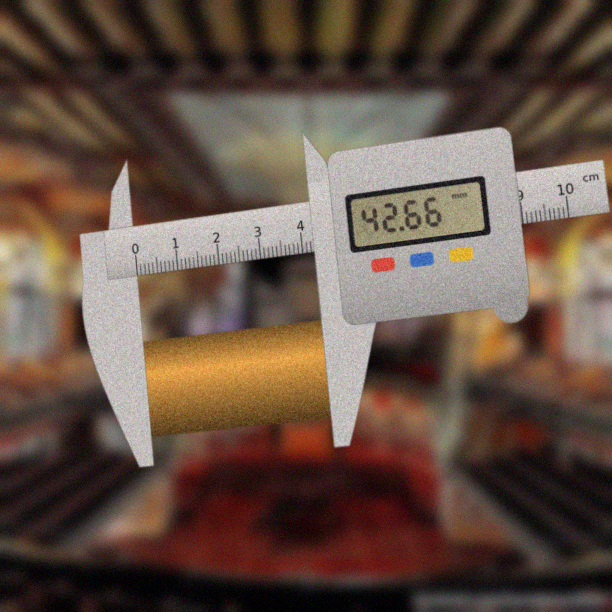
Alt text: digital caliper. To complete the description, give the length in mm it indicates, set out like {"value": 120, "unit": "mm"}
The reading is {"value": 42.66, "unit": "mm"}
